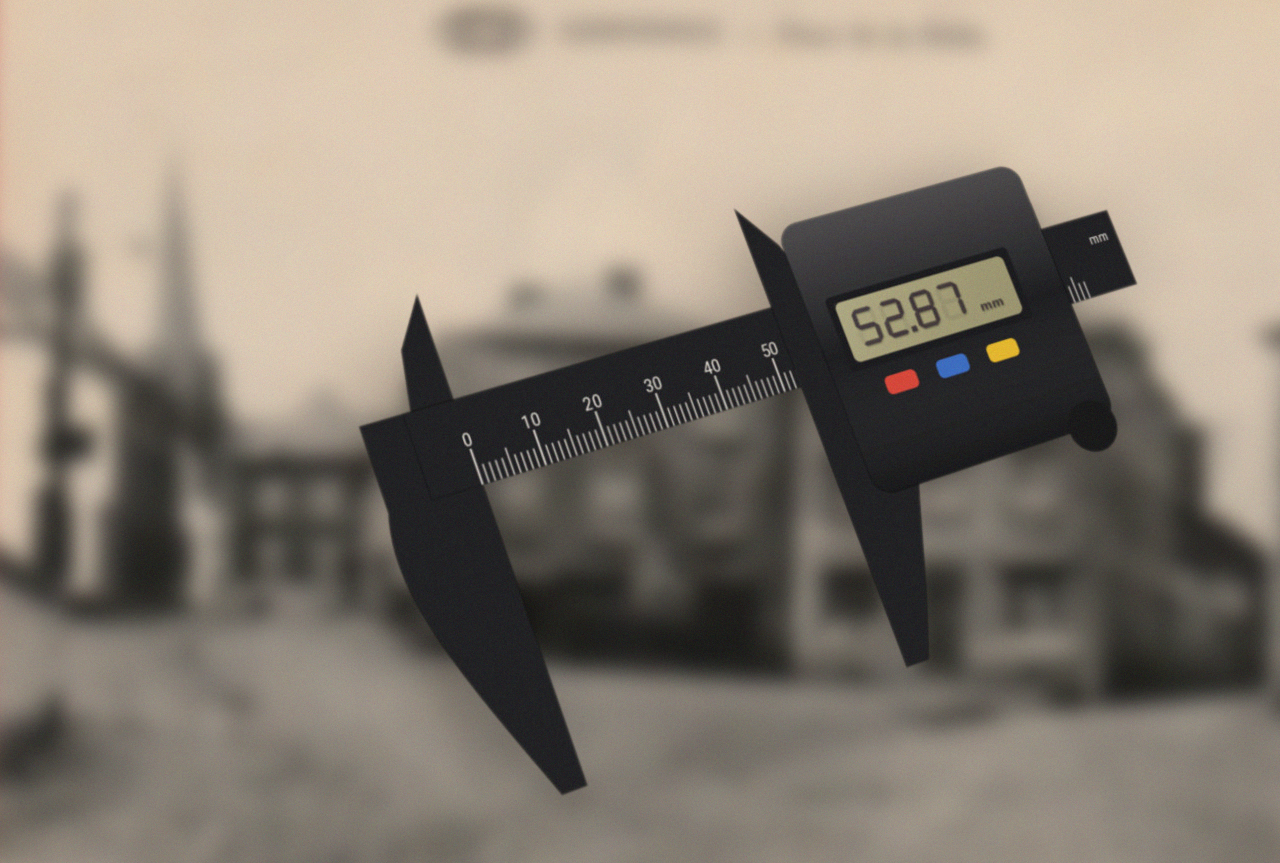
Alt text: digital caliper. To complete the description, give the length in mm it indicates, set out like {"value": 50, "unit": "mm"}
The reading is {"value": 52.87, "unit": "mm"}
